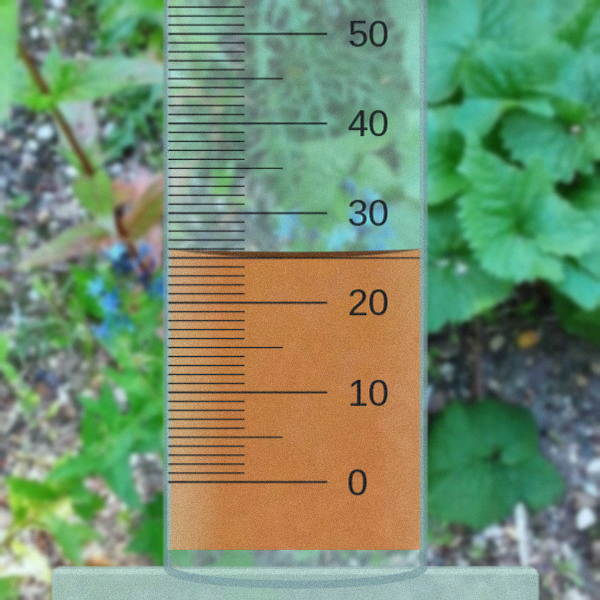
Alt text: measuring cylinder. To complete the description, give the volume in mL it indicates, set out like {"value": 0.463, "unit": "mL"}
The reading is {"value": 25, "unit": "mL"}
